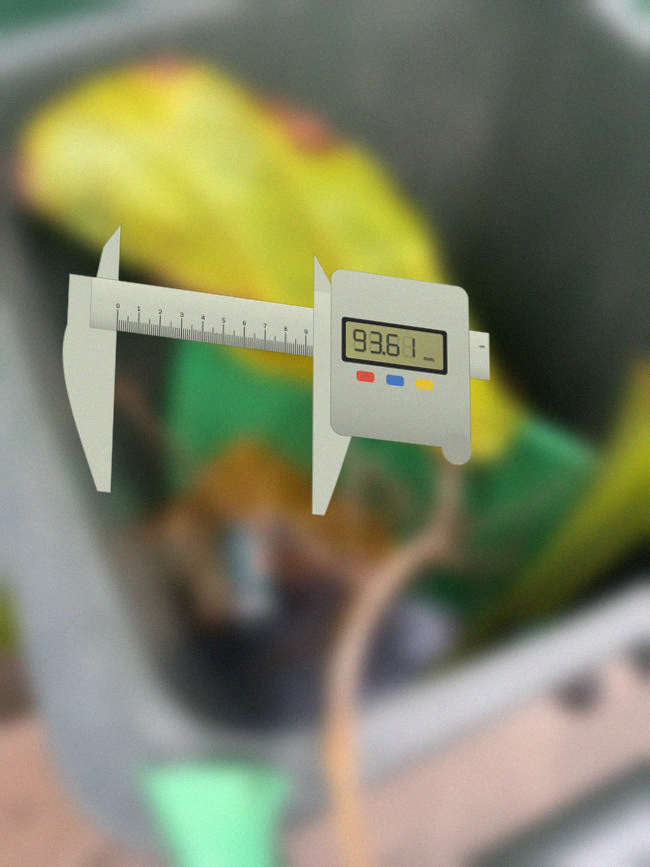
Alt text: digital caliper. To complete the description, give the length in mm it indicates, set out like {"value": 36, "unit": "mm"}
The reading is {"value": 93.61, "unit": "mm"}
